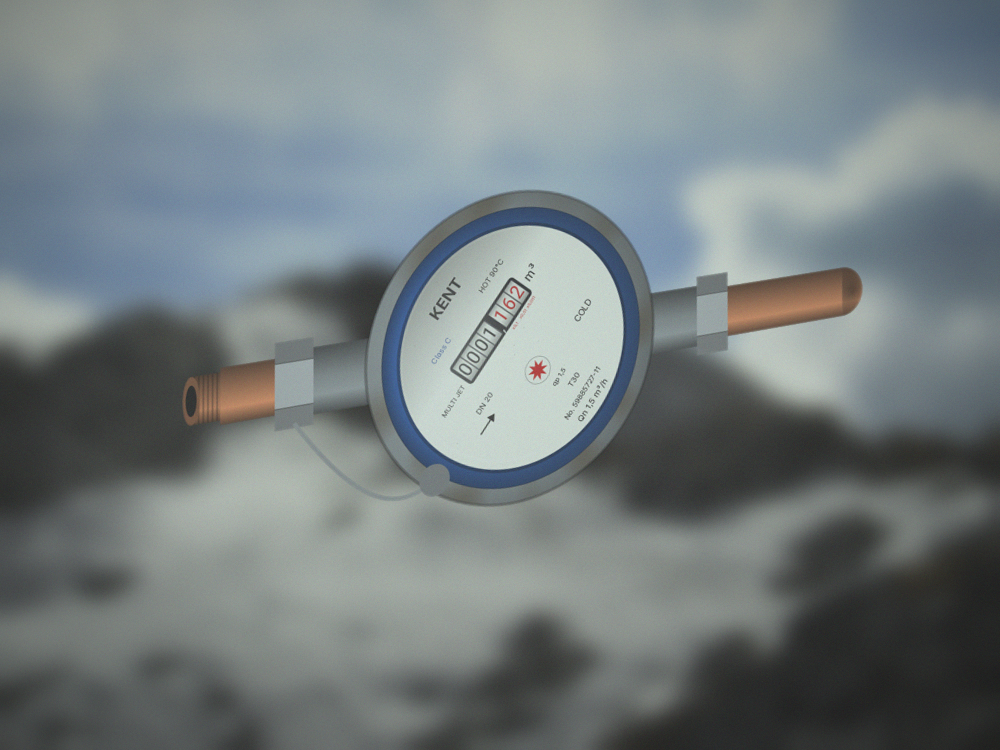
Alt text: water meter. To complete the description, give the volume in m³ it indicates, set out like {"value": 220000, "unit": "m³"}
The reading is {"value": 1.162, "unit": "m³"}
